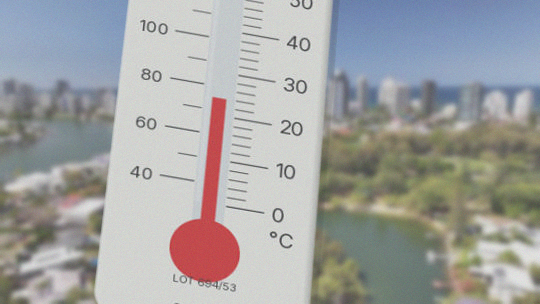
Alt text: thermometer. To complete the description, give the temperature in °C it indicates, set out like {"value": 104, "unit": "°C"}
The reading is {"value": 24, "unit": "°C"}
